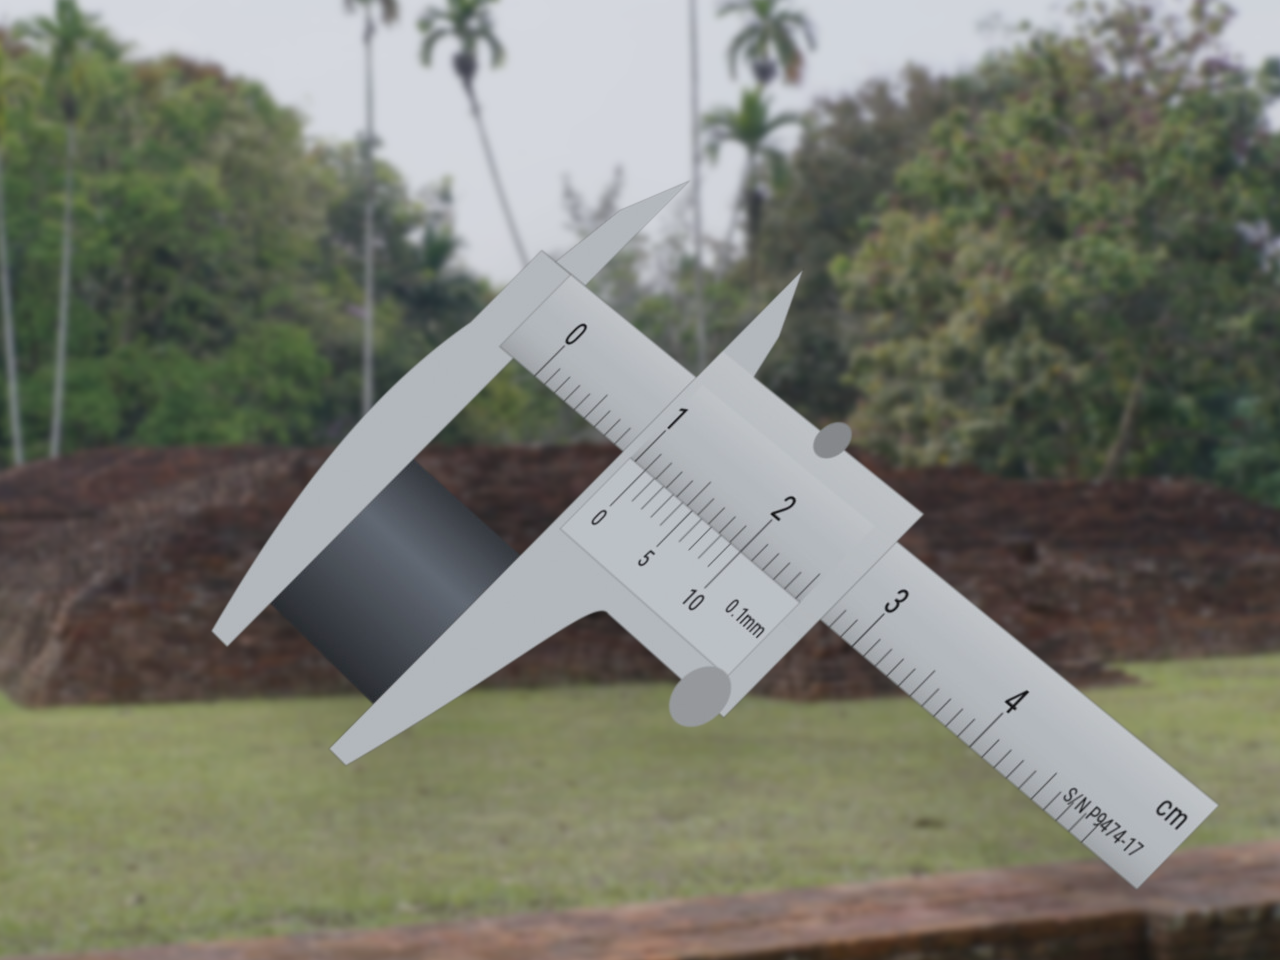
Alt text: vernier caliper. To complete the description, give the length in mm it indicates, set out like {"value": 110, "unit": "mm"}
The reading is {"value": 11.0, "unit": "mm"}
